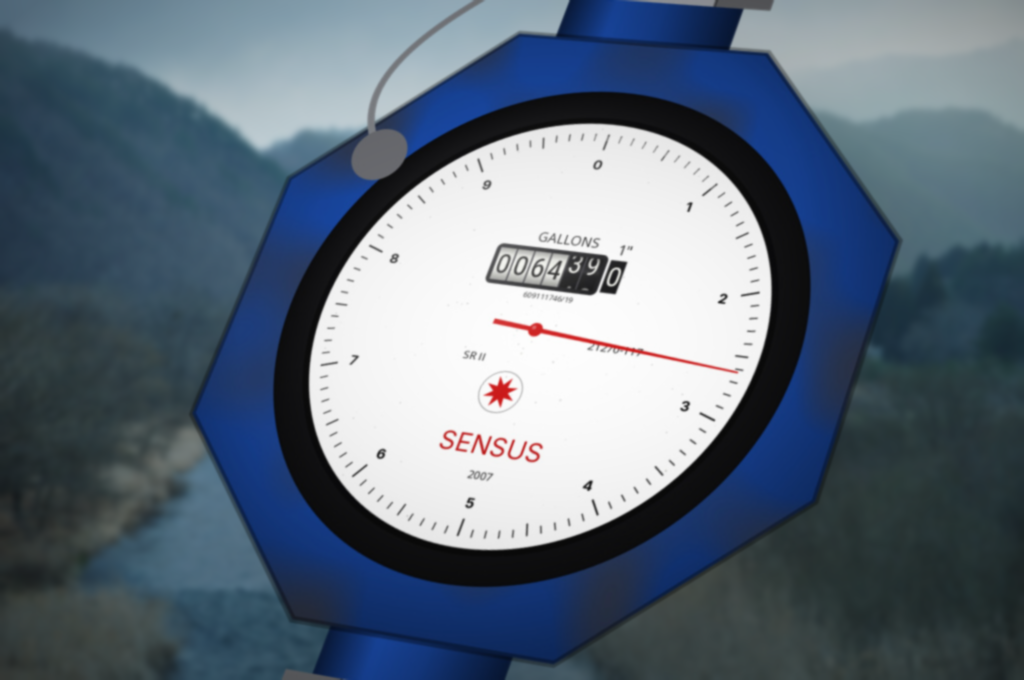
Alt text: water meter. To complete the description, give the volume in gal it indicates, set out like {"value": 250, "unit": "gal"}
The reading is {"value": 64392.6, "unit": "gal"}
